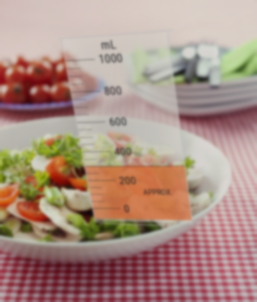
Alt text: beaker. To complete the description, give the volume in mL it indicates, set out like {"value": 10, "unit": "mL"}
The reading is {"value": 300, "unit": "mL"}
